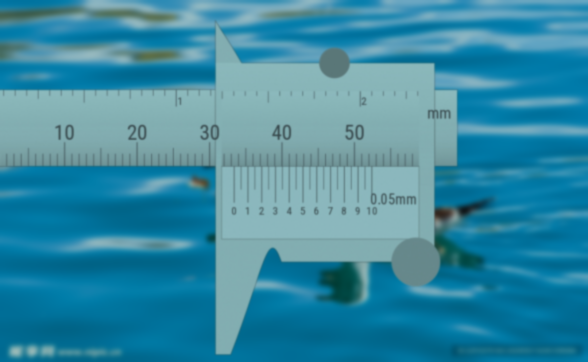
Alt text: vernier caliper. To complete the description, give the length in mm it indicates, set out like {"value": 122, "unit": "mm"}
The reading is {"value": 33.4, "unit": "mm"}
